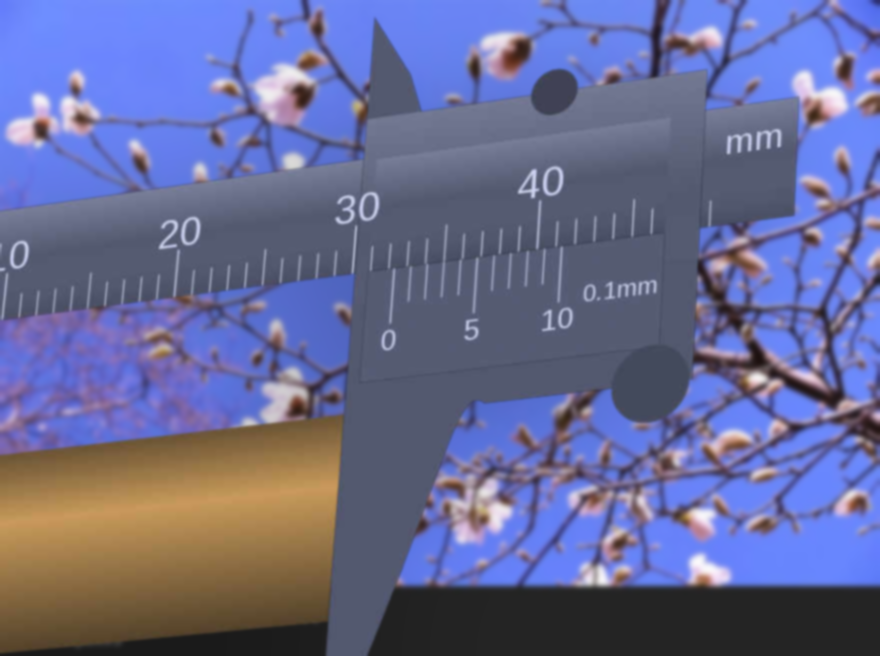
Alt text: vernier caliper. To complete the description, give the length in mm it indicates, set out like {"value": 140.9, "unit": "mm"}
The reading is {"value": 32.3, "unit": "mm"}
